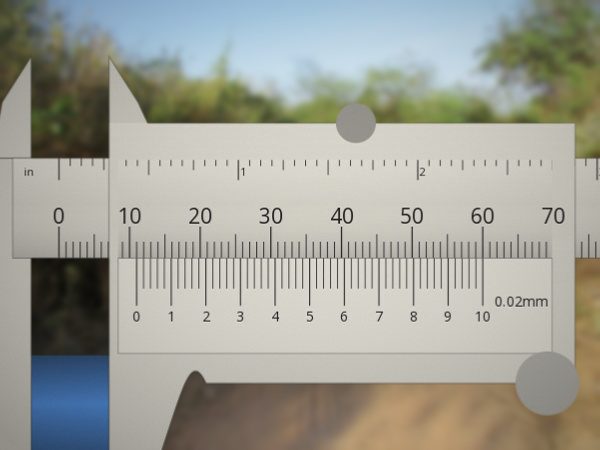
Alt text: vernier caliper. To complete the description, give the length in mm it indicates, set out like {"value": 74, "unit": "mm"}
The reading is {"value": 11.0, "unit": "mm"}
